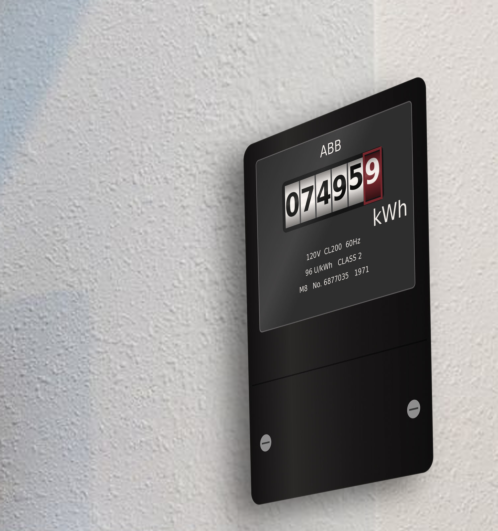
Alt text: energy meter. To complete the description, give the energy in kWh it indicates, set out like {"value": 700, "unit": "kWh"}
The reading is {"value": 7495.9, "unit": "kWh"}
